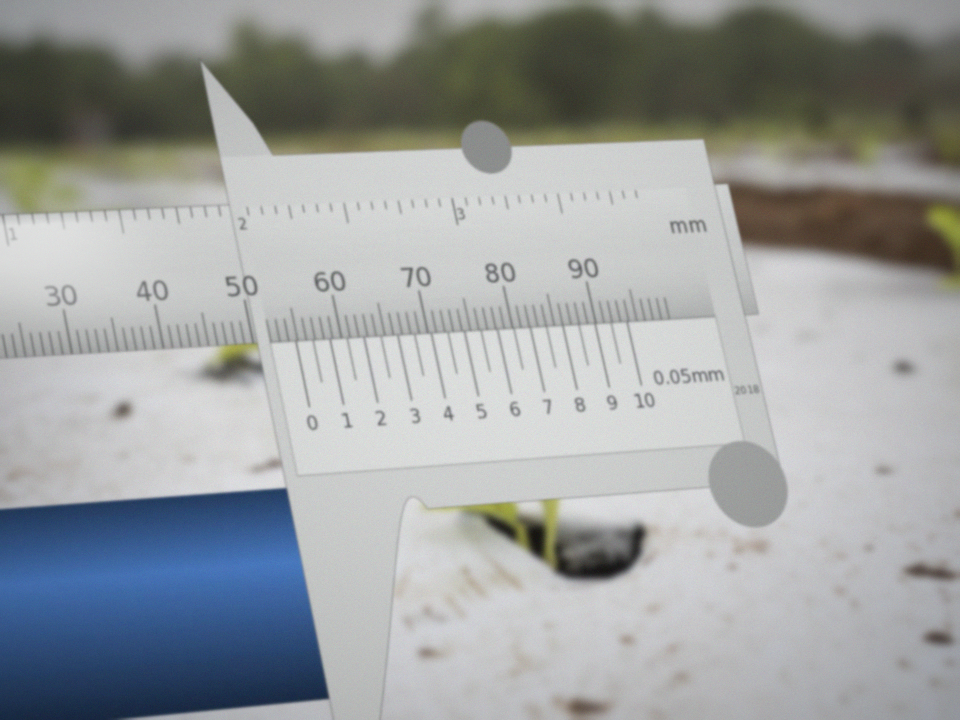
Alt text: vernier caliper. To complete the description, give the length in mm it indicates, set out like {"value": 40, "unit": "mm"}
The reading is {"value": 54.8, "unit": "mm"}
